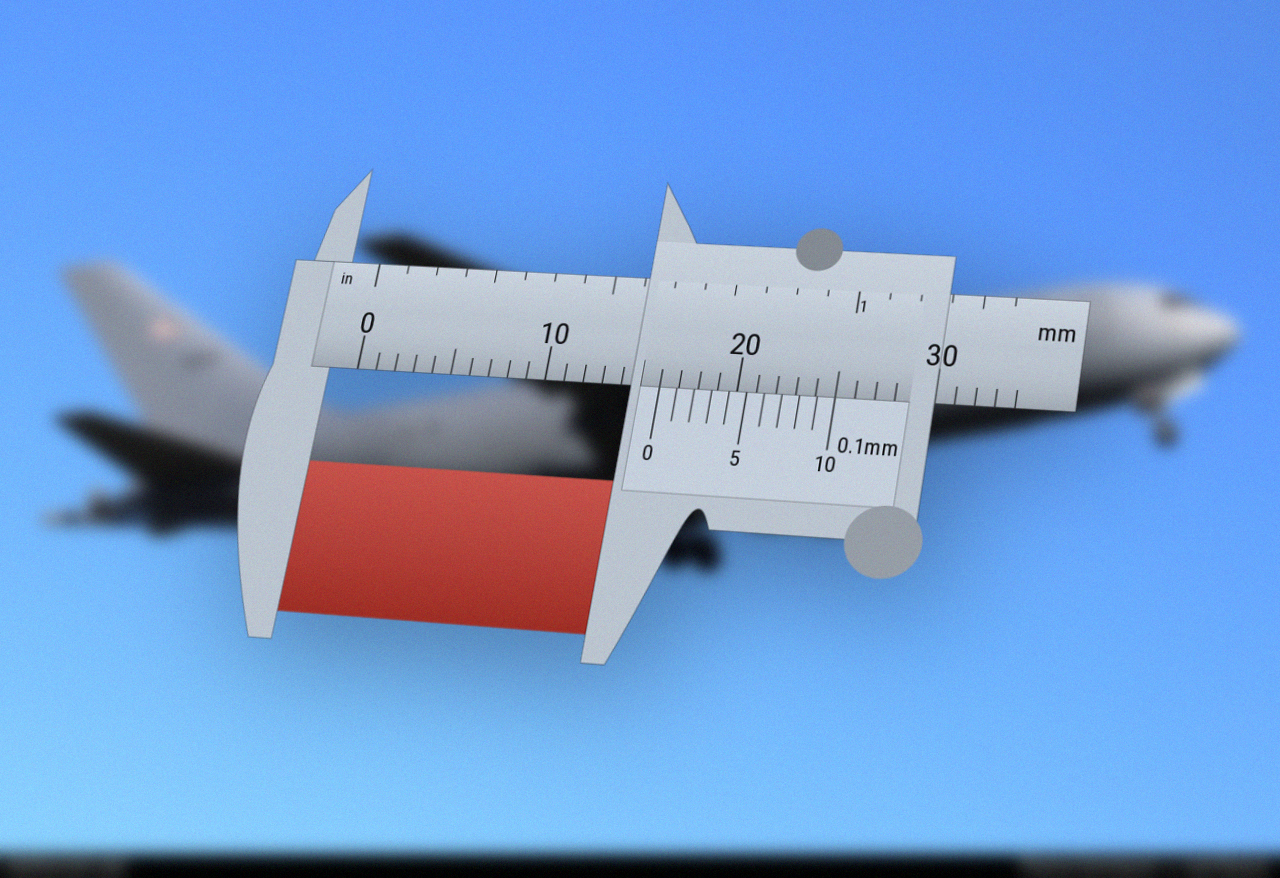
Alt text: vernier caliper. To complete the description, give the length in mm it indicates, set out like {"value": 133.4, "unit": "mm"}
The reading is {"value": 16.0, "unit": "mm"}
